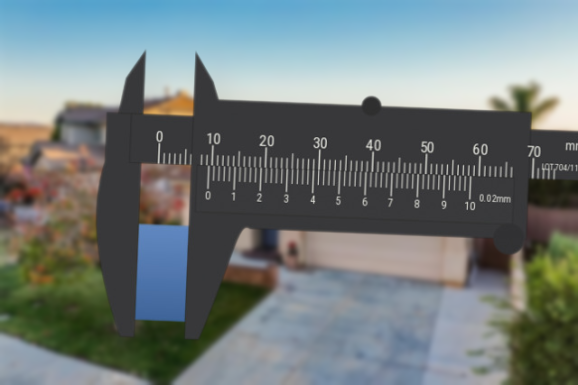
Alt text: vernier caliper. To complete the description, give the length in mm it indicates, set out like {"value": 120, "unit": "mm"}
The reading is {"value": 9.4, "unit": "mm"}
